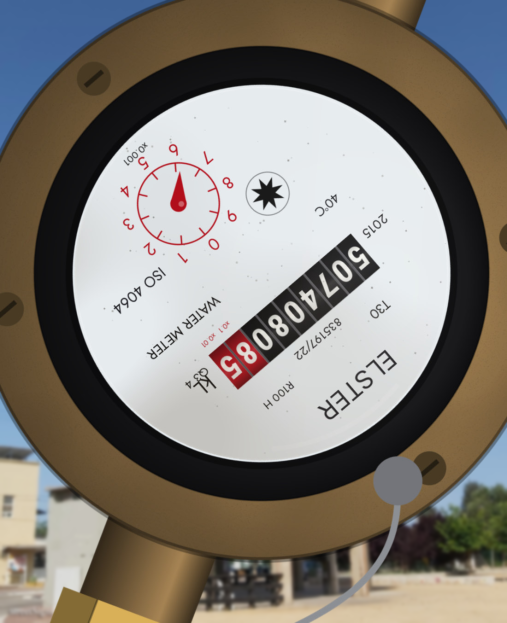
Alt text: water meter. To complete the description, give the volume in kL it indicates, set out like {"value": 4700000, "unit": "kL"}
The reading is {"value": 5074080.856, "unit": "kL"}
